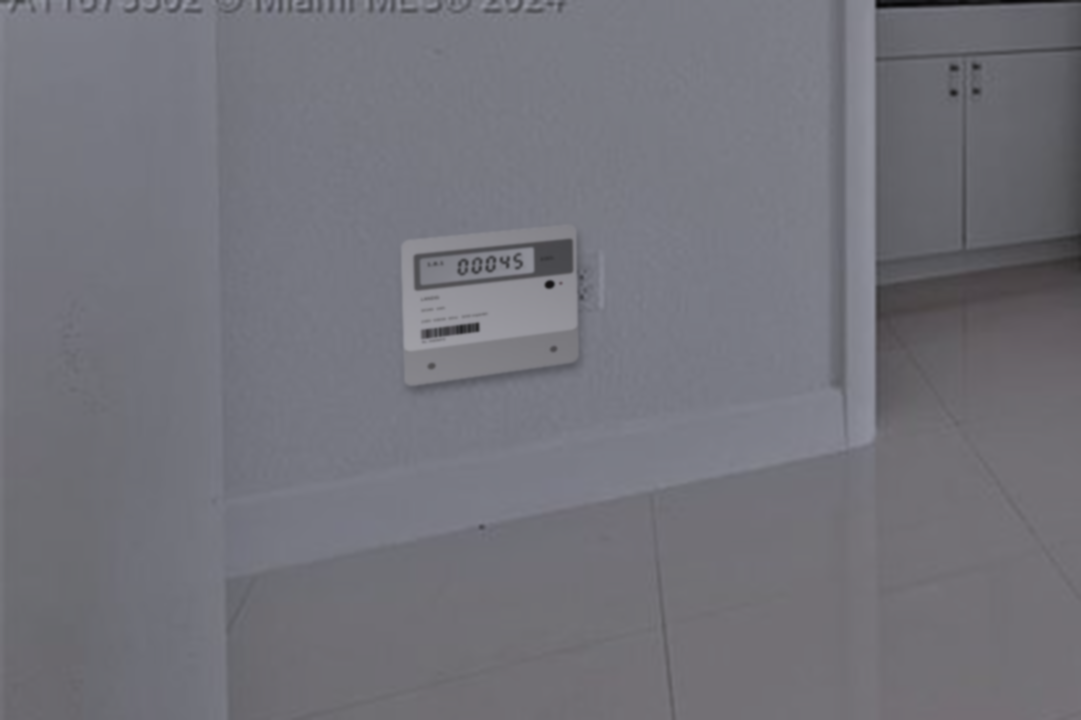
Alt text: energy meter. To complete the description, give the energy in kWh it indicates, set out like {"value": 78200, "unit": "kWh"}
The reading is {"value": 45, "unit": "kWh"}
